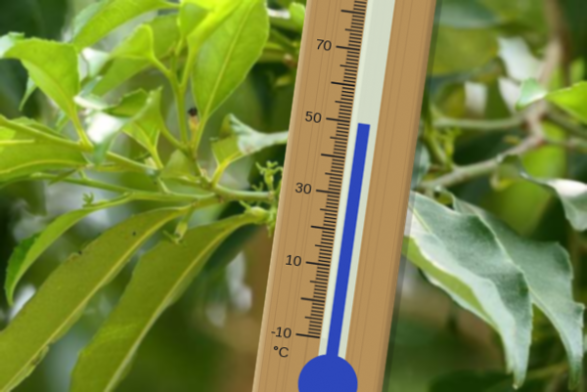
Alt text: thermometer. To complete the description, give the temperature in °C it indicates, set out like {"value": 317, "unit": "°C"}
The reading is {"value": 50, "unit": "°C"}
